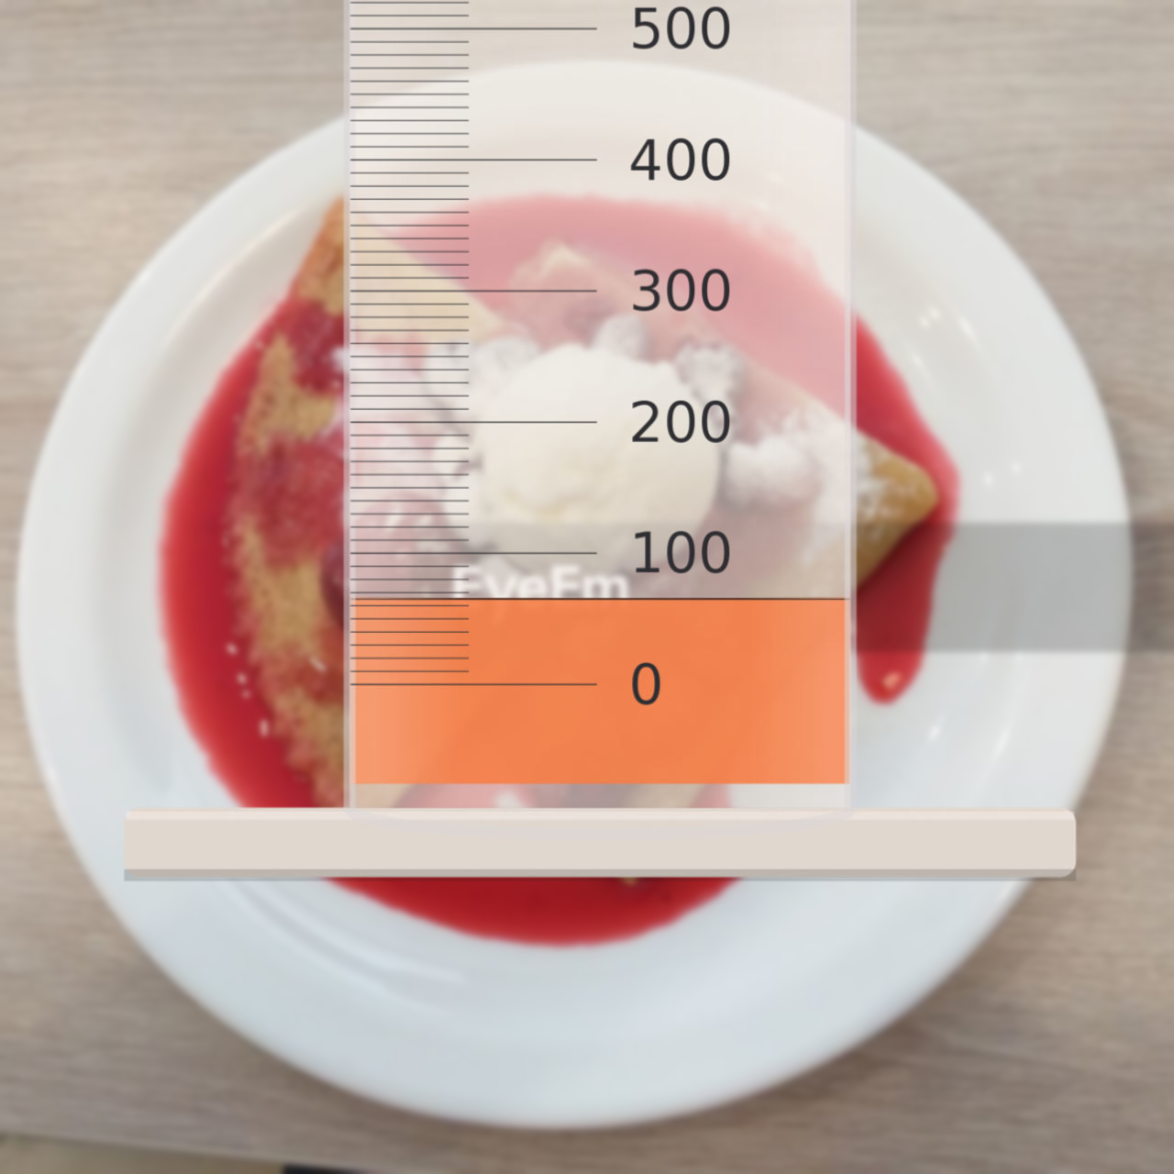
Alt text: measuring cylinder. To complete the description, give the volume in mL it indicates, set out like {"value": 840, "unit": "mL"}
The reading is {"value": 65, "unit": "mL"}
